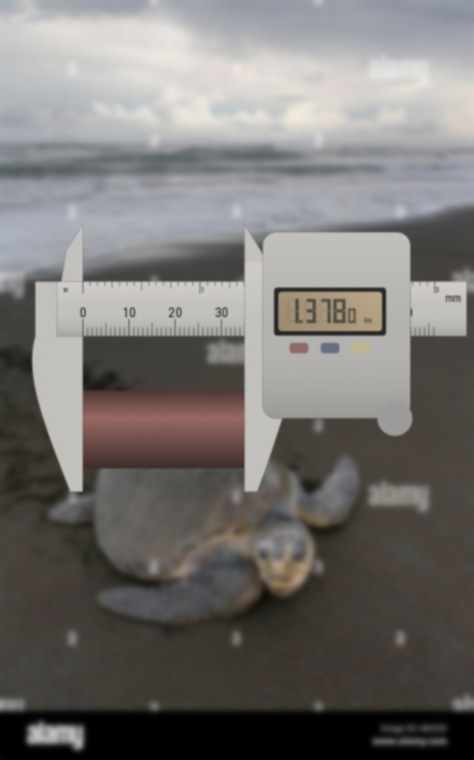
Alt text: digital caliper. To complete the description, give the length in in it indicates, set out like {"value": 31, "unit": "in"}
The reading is {"value": 1.3780, "unit": "in"}
